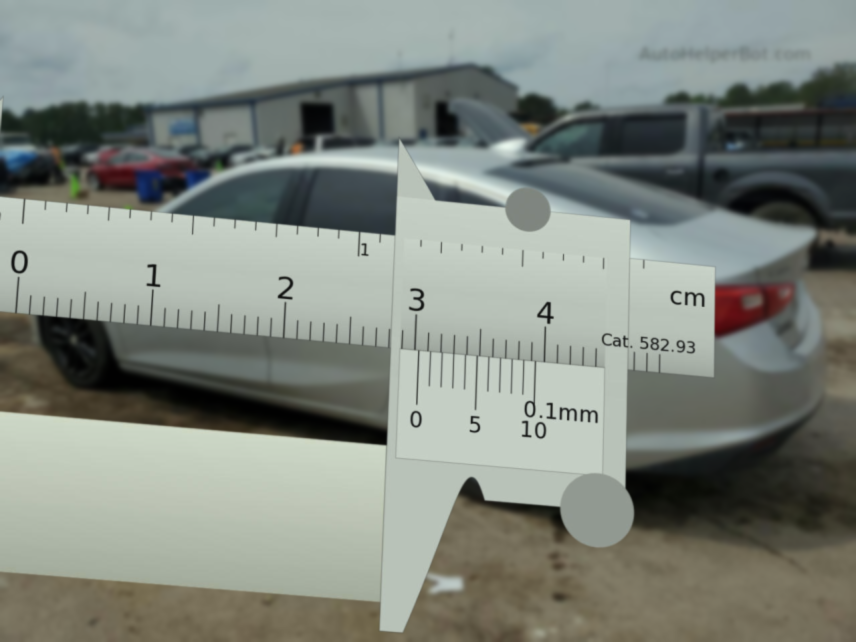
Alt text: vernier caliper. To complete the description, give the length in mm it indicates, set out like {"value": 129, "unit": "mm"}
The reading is {"value": 30.3, "unit": "mm"}
